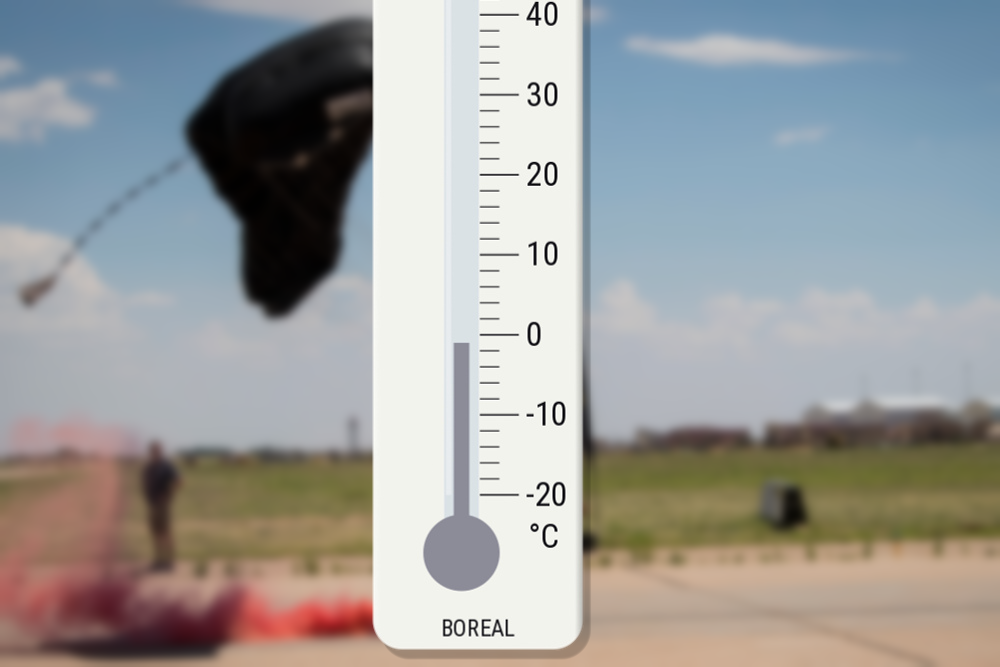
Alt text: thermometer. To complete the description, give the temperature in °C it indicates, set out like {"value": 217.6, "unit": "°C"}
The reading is {"value": -1, "unit": "°C"}
